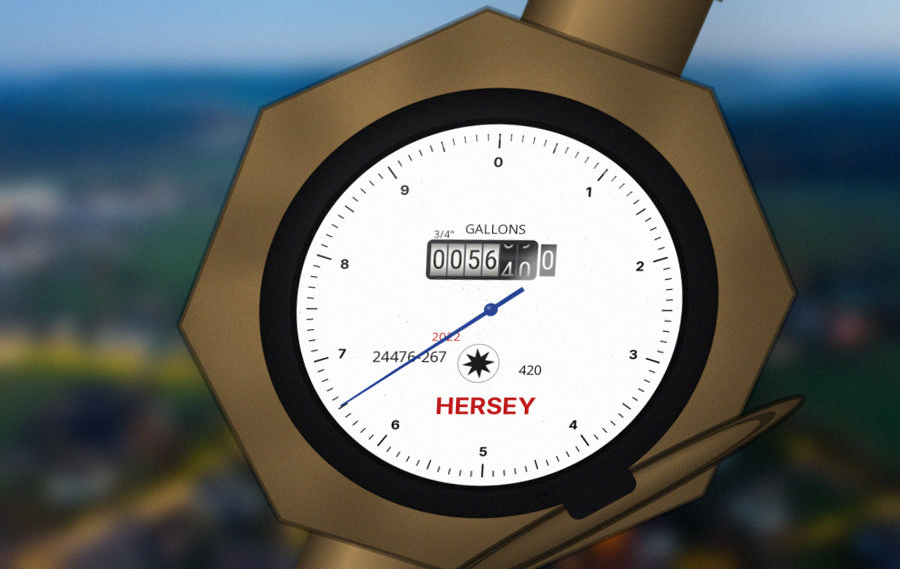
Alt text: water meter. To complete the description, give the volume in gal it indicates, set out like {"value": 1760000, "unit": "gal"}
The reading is {"value": 56396.5, "unit": "gal"}
